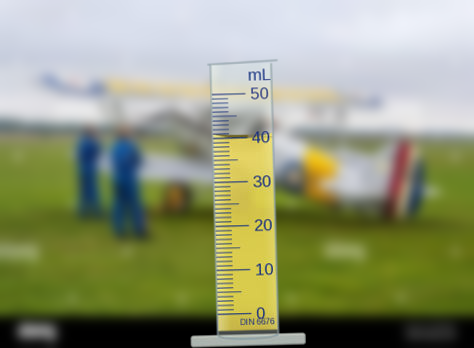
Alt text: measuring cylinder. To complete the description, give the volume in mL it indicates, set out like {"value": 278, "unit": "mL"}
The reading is {"value": 40, "unit": "mL"}
